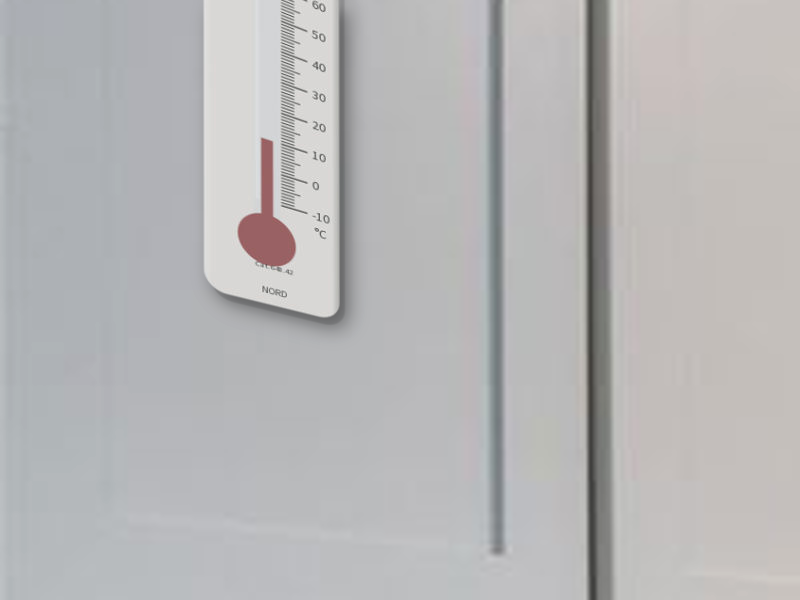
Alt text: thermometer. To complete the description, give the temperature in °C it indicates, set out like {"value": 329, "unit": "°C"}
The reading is {"value": 10, "unit": "°C"}
